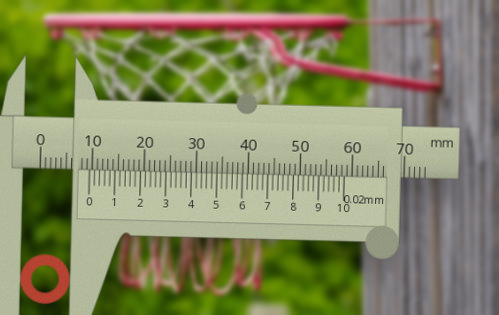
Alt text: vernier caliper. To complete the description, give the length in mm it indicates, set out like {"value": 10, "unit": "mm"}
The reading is {"value": 9.5, "unit": "mm"}
